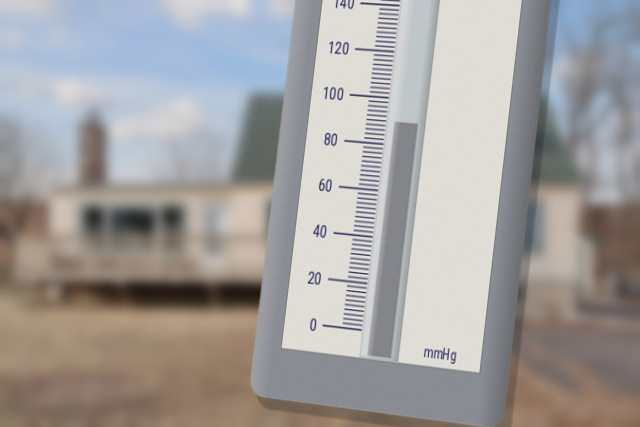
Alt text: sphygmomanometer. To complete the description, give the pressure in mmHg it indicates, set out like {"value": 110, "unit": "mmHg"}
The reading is {"value": 90, "unit": "mmHg"}
